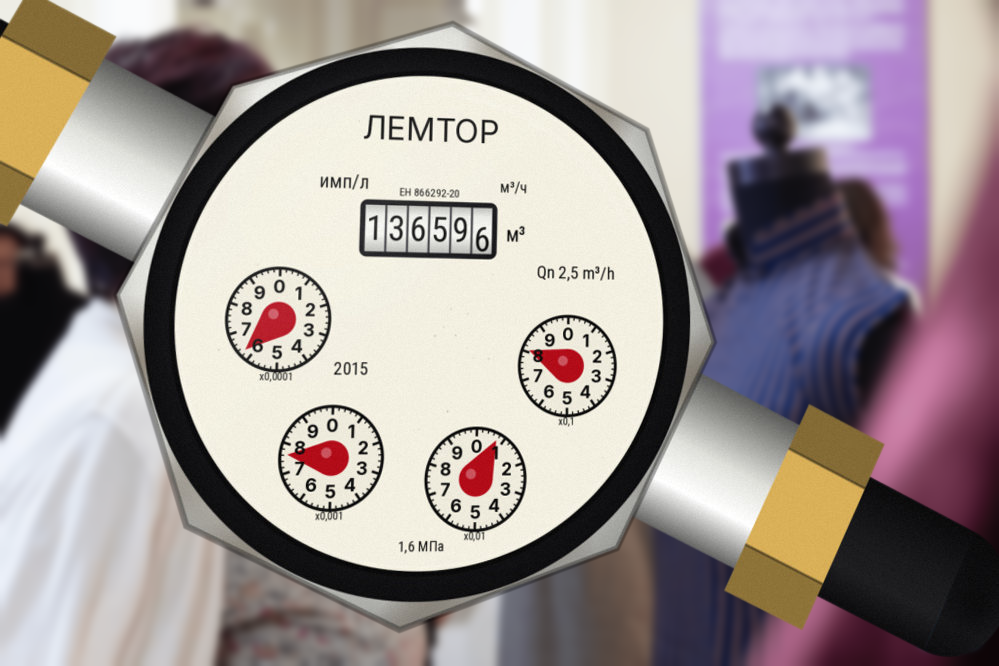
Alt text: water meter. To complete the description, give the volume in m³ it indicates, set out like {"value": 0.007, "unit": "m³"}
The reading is {"value": 136595.8076, "unit": "m³"}
